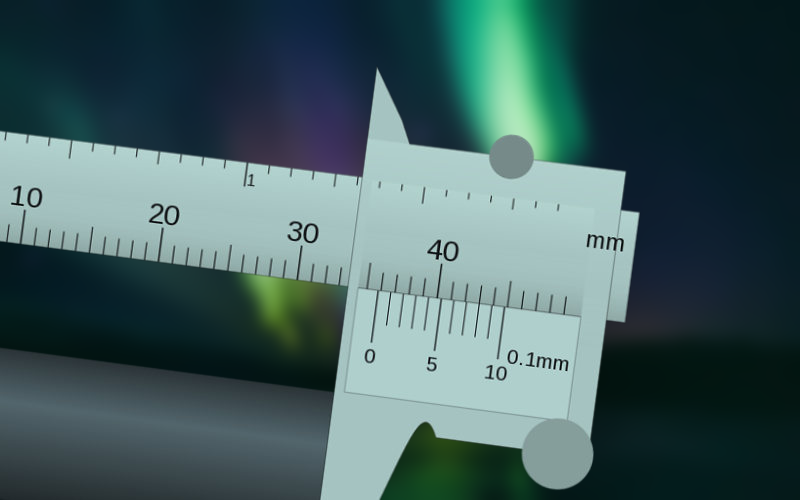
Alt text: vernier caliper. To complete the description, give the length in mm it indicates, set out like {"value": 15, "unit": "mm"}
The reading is {"value": 35.8, "unit": "mm"}
